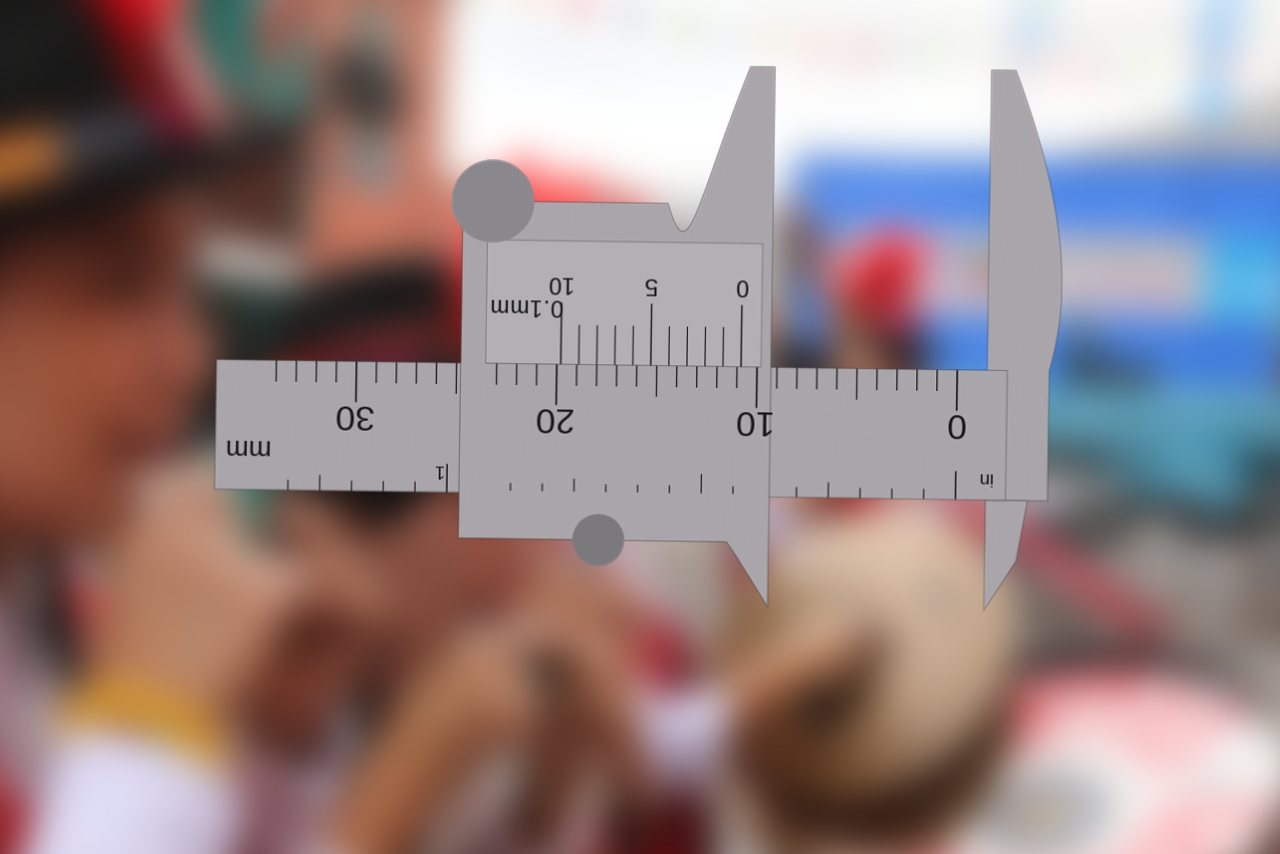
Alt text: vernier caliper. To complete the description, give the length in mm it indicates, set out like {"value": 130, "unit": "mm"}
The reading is {"value": 10.8, "unit": "mm"}
